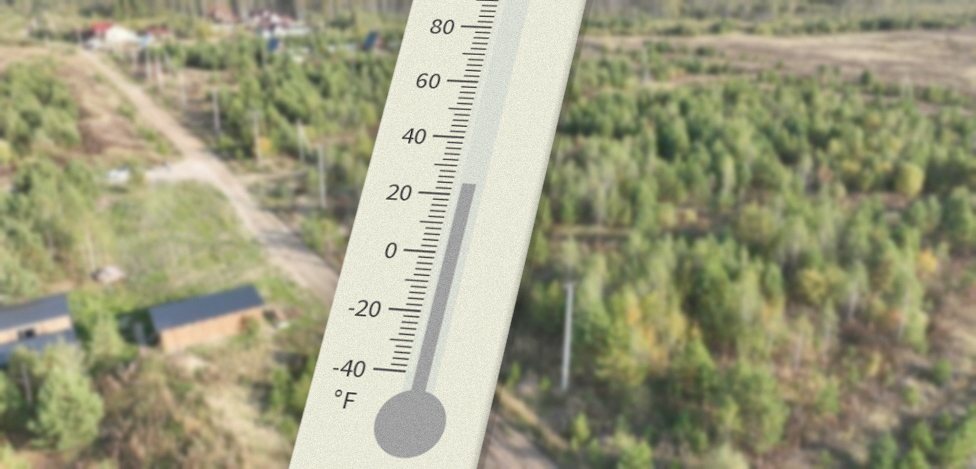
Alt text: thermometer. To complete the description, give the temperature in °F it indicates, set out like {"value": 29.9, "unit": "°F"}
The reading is {"value": 24, "unit": "°F"}
